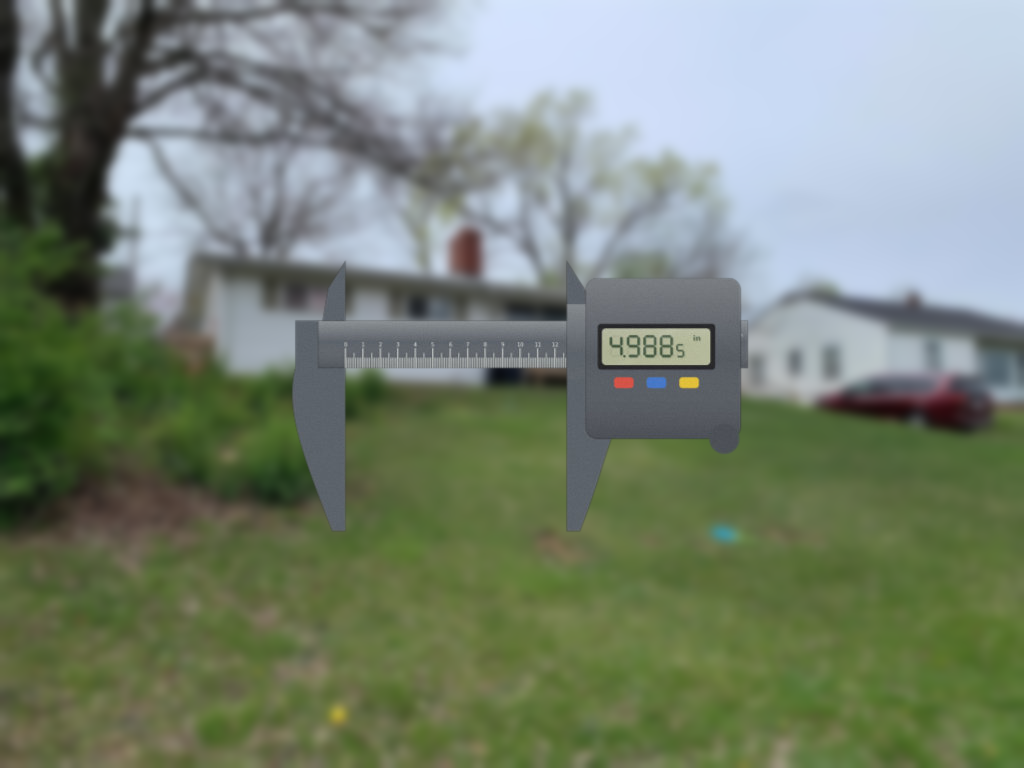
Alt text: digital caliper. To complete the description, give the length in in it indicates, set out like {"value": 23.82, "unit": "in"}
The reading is {"value": 4.9885, "unit": "in"}
